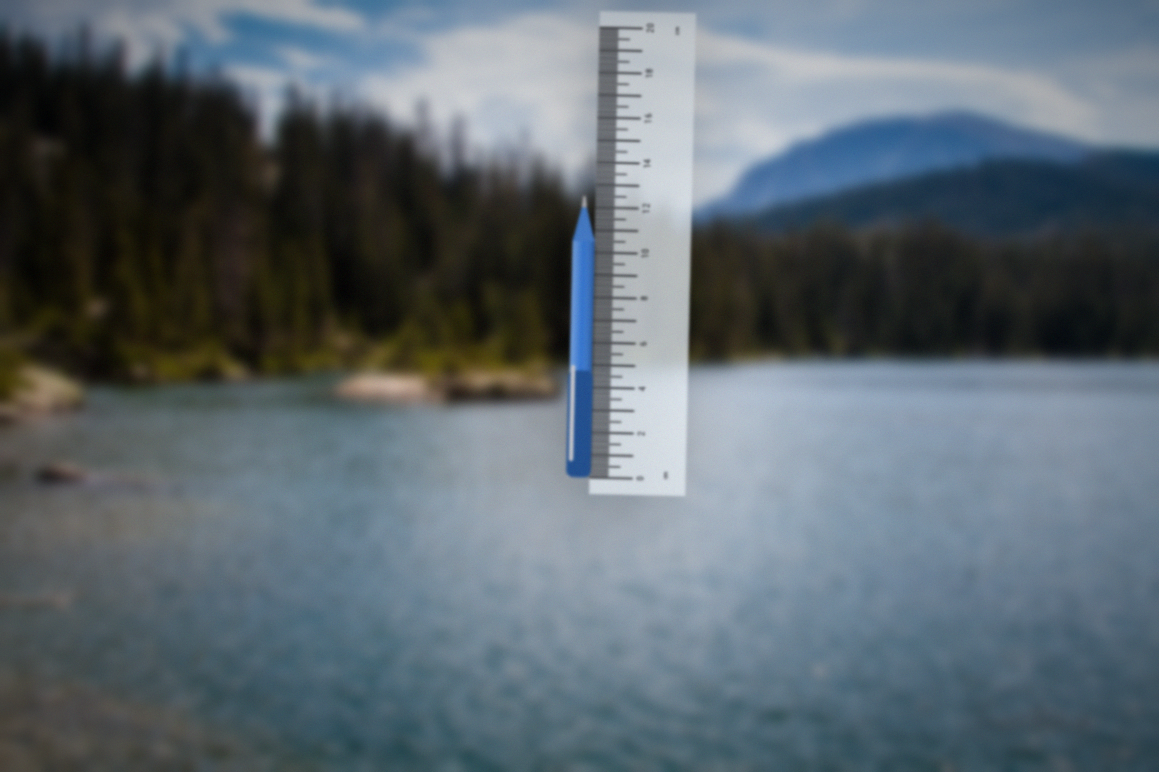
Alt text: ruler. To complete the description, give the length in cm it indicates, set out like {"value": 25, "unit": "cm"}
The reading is {"value": 12.5, "unit": "cm"}
